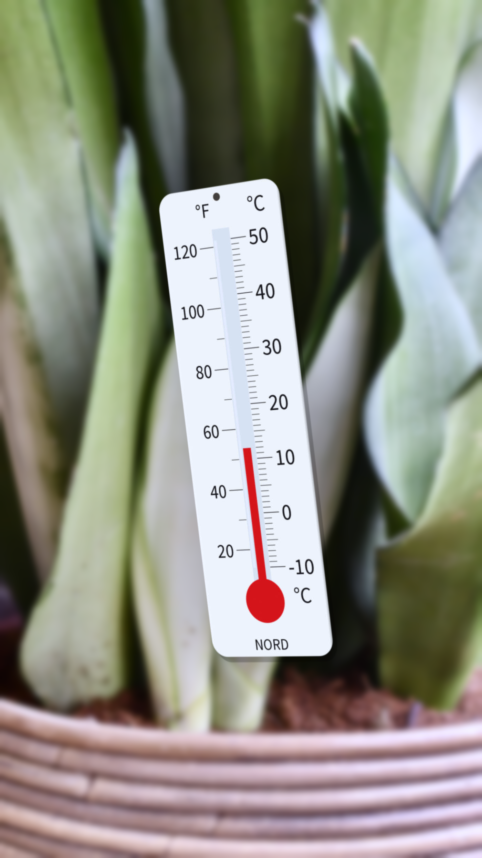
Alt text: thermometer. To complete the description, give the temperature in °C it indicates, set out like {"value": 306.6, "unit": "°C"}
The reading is {"value": 12, "unit": "°C"}
